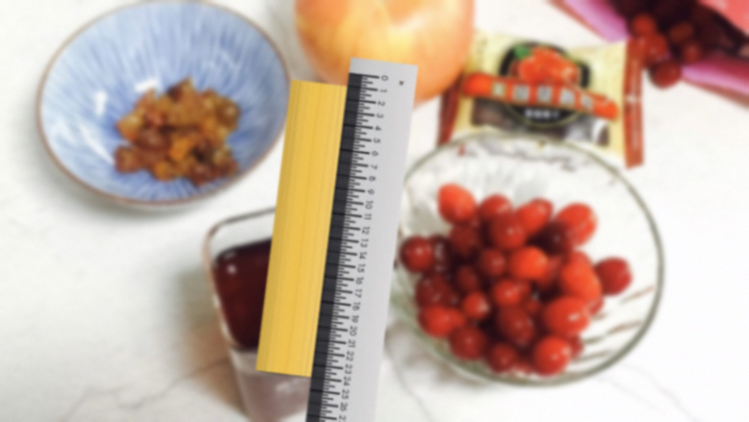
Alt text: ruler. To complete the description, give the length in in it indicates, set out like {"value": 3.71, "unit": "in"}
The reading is {"value": 23, "unit": "in"}
